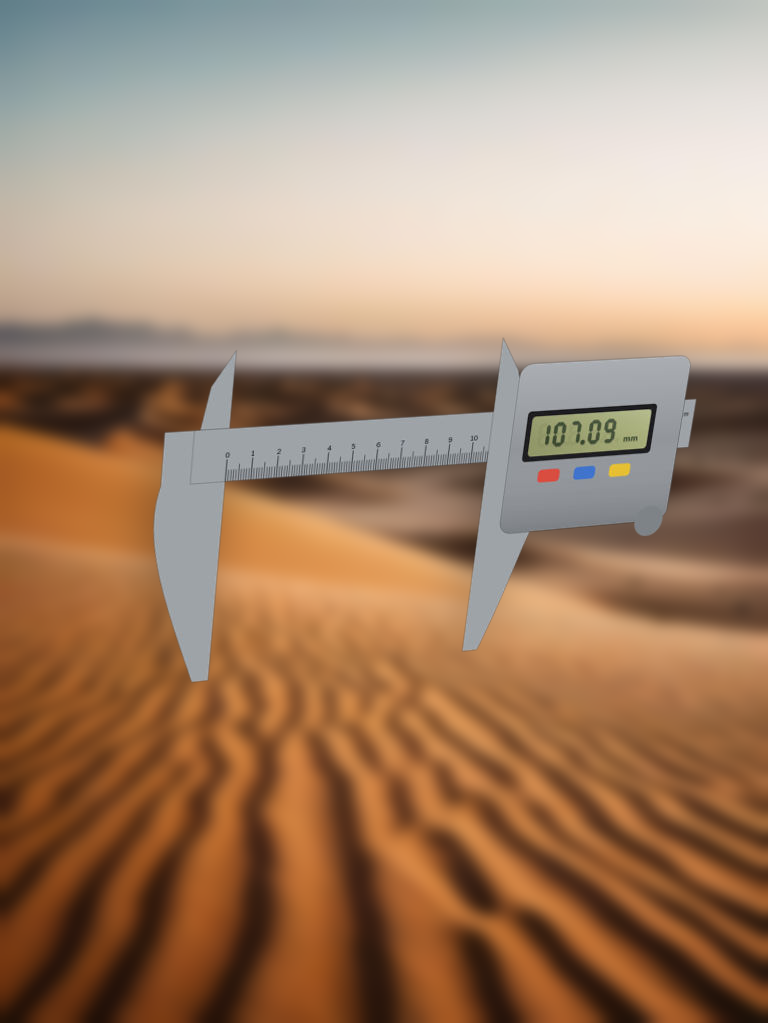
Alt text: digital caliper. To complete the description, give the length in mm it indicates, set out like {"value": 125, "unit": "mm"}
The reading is {"value": 107.09, "unit": "mm"}
